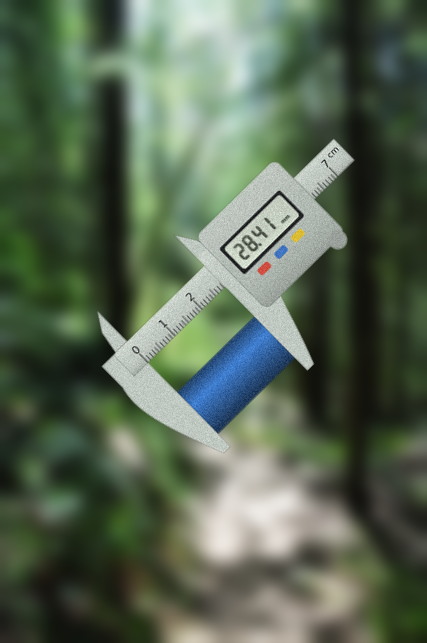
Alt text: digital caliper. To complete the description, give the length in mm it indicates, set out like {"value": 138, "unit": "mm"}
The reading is {"value": 28.41, "unit": "mm"}
